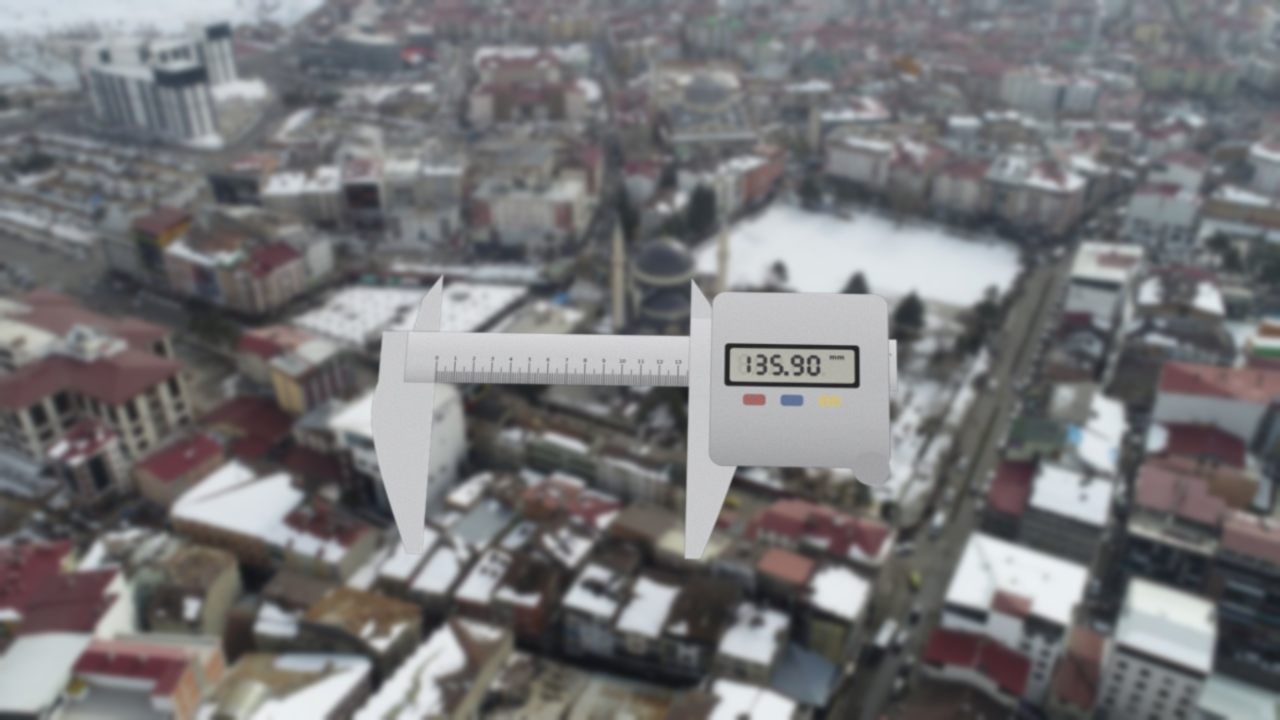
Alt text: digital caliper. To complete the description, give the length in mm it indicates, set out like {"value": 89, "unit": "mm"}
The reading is {"value": 135.90, "unit": "mm"}
